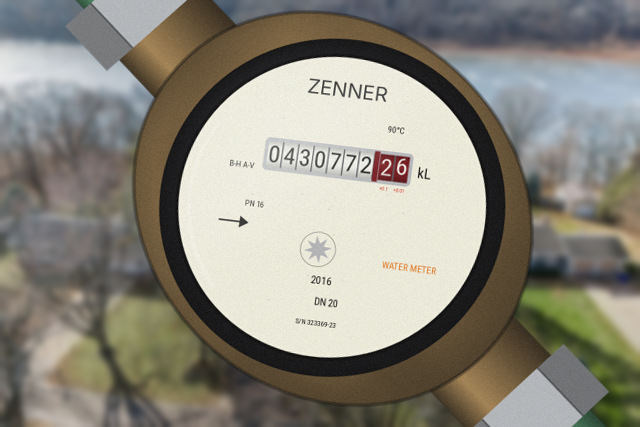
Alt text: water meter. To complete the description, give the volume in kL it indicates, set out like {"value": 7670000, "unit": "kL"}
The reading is {"value": 430772.26, "unit": "kL"}
